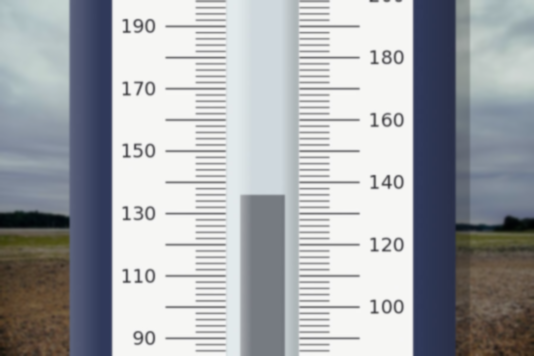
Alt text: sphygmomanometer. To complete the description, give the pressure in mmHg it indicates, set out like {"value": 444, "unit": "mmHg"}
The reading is {"value": 136, "unit": "mmHg"}
